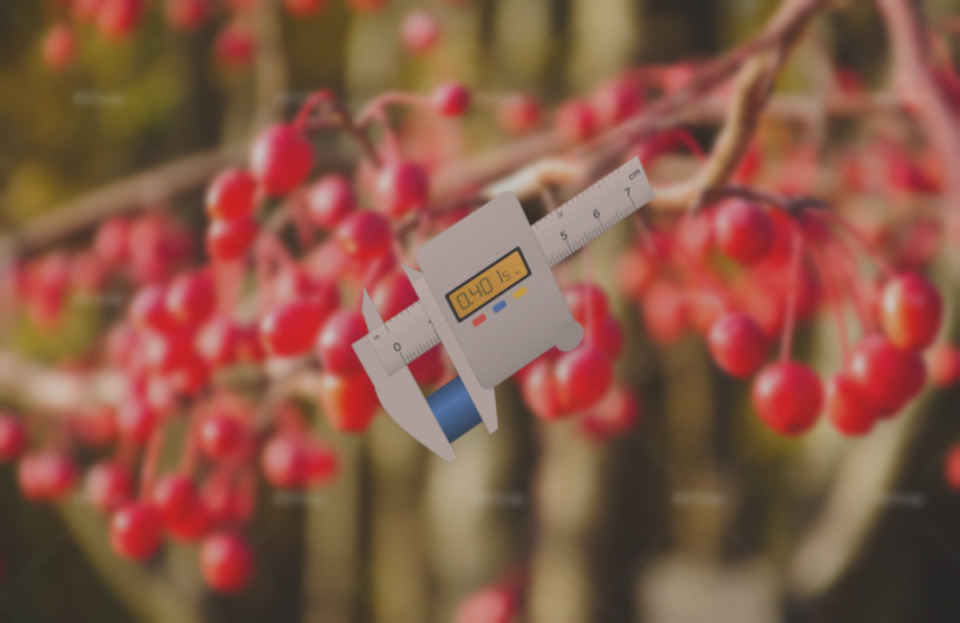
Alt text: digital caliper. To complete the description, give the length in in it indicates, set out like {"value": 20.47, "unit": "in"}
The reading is {"value": 0.4015, "unit": "in"}
